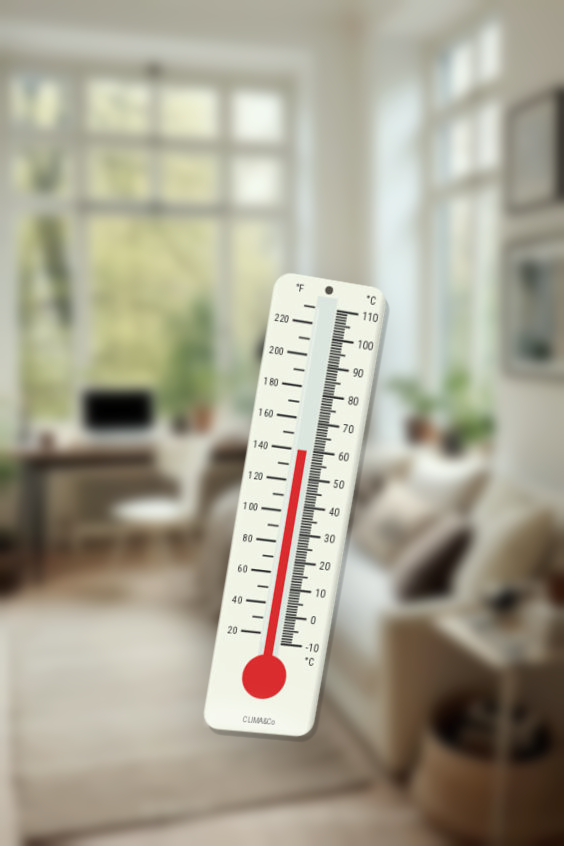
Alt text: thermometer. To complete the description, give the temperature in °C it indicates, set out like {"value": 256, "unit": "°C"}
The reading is {"value": 60, "unit": "°C"}
